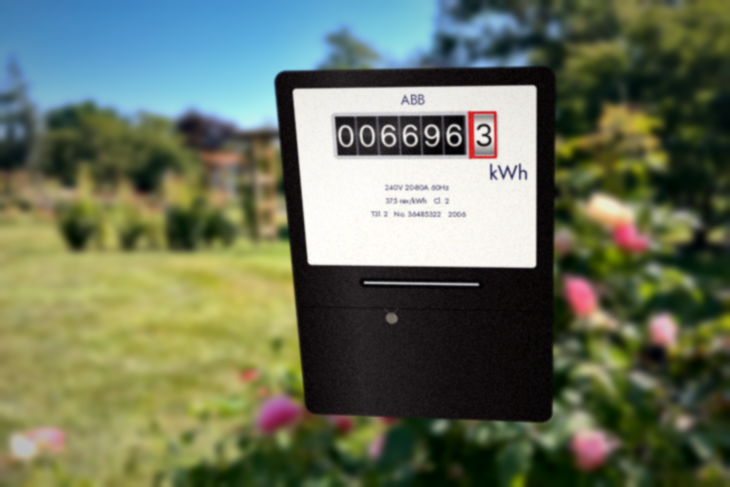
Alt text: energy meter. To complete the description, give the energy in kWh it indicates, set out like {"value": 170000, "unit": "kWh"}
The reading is {"value": 6696.3, "unit": "kWh"}
